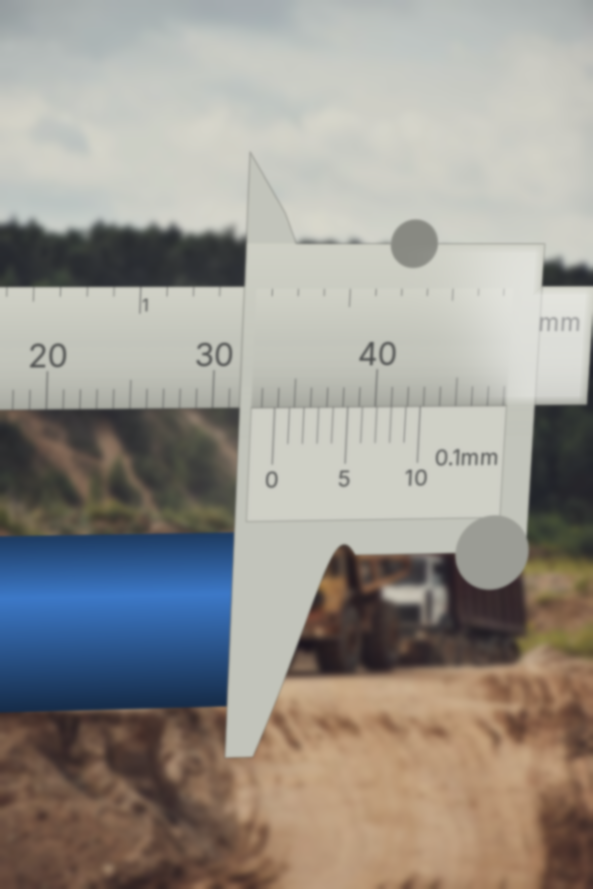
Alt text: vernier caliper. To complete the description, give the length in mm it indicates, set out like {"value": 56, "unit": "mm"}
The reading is {"value": 33.8, "unit": "mm"}
